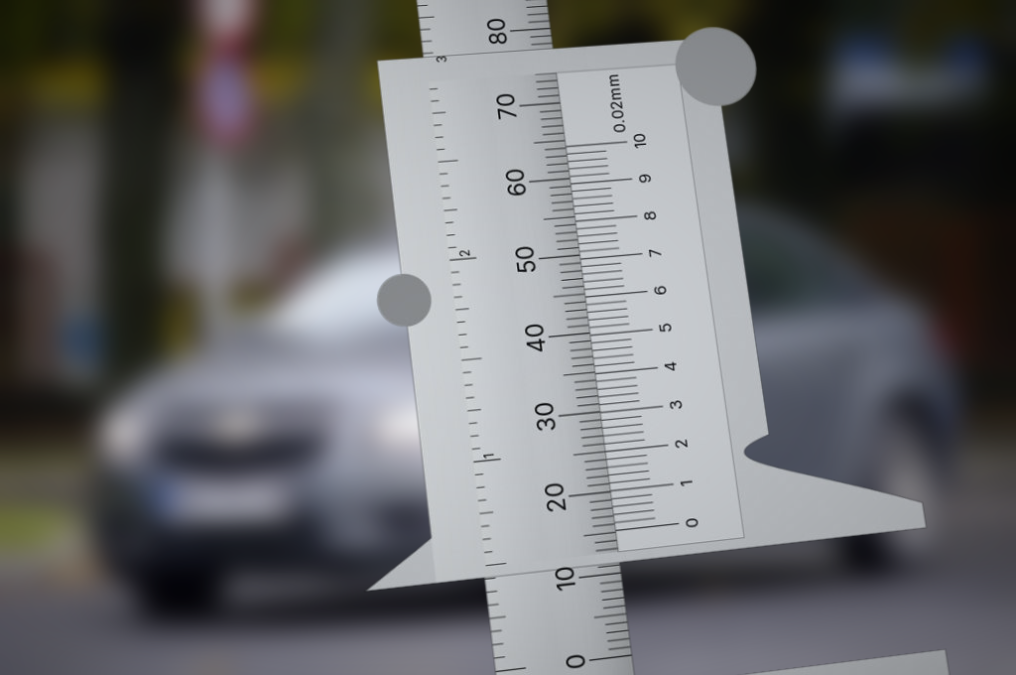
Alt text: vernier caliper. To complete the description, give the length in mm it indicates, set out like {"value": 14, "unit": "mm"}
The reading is {"value": 15.2, "unit": "mm"}
